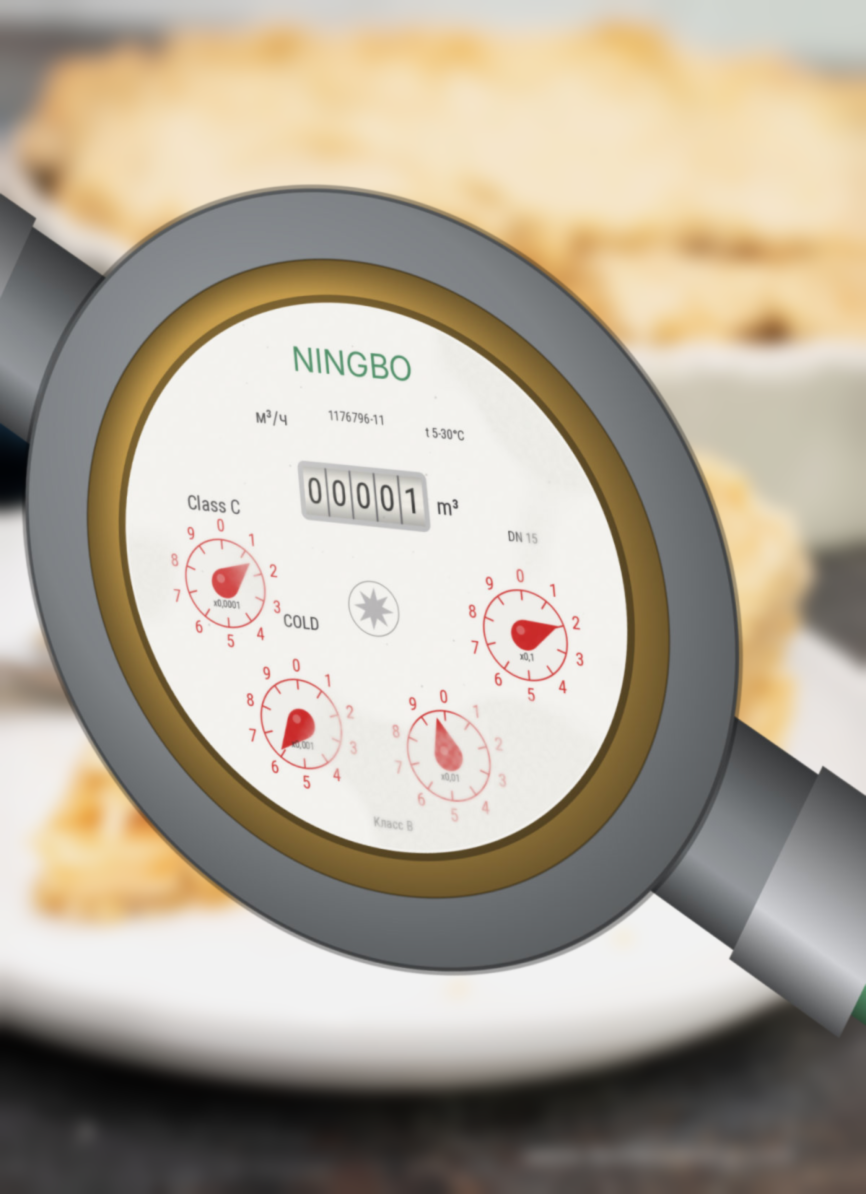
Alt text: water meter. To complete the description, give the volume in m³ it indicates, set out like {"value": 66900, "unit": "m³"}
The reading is {"value": 1.1961, "unit": "m³"}
